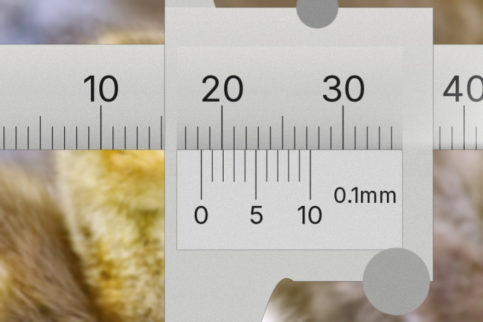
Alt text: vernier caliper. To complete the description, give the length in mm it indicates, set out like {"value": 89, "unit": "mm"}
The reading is {"value": 18.3, "unit": "mm"}
